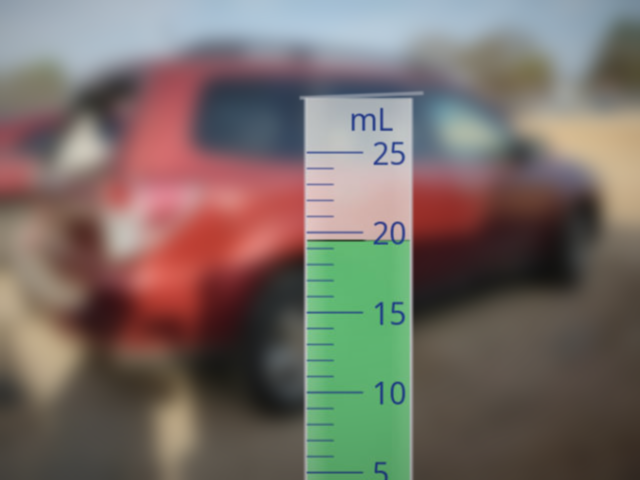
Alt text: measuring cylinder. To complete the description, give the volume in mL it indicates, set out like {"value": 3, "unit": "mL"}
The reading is {"value": 19.5, "unit": "mL"}
